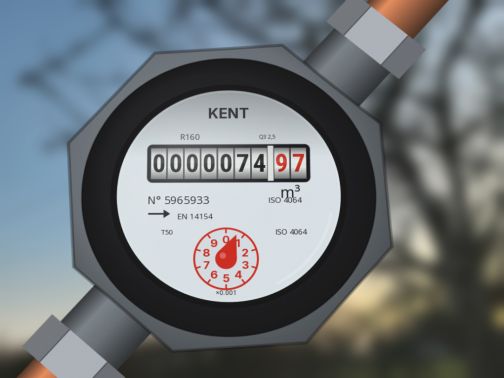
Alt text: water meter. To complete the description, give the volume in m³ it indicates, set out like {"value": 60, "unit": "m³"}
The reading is {"value": 74.970, "unit": "m³"}
